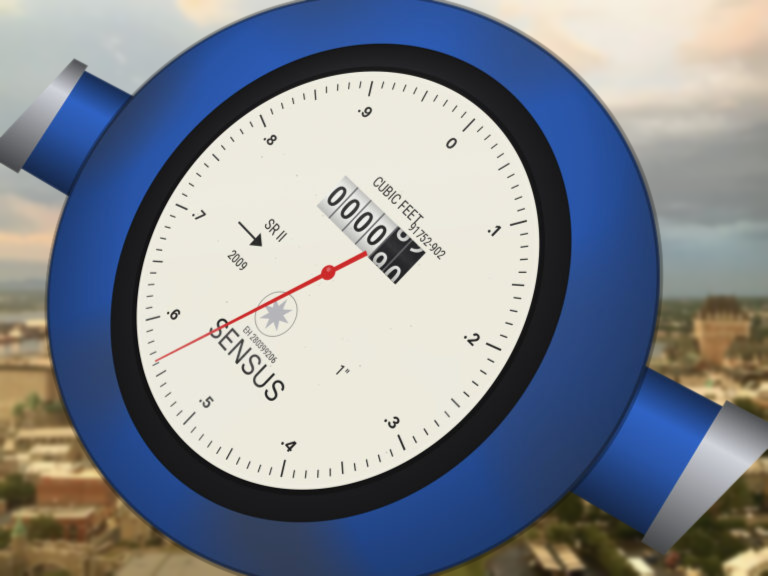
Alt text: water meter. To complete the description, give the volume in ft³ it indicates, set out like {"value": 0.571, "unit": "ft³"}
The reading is {"value": 89.56, "unit": "ft³"}
